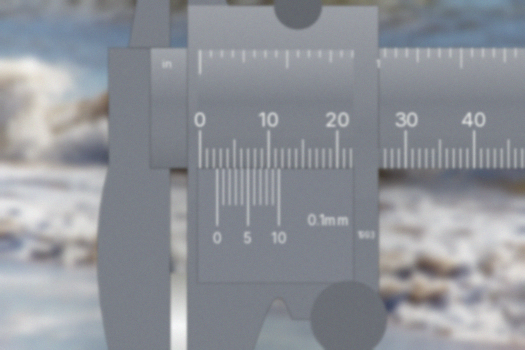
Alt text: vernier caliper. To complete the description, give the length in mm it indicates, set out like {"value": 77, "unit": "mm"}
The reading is {"value": 2.5, "unit": "mm"}
